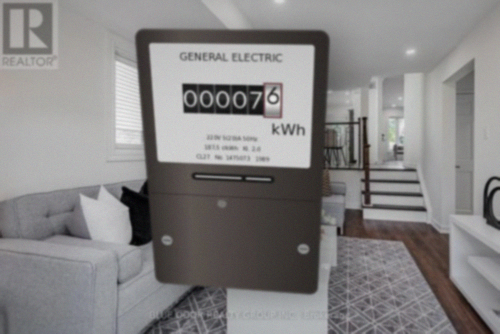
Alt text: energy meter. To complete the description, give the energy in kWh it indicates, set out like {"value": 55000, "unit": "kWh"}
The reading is {"value": 7.6, "unit": "kWh"}
